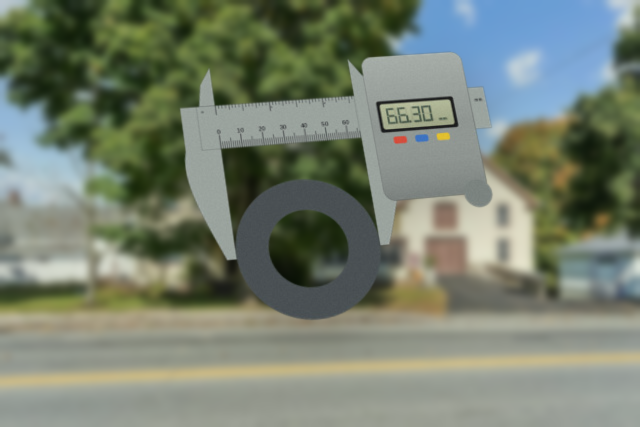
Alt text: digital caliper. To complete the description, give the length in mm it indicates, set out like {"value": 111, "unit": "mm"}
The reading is {"value": 66.30, "unit": "mm"}
